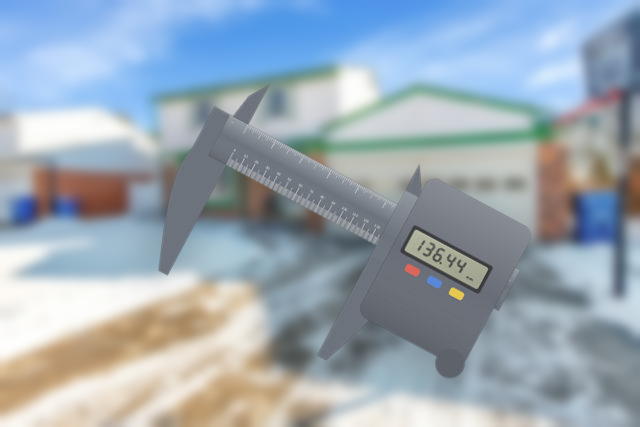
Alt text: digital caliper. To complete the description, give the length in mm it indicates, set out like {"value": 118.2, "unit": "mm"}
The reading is {"value": 136.44, "unit": "mm"}
